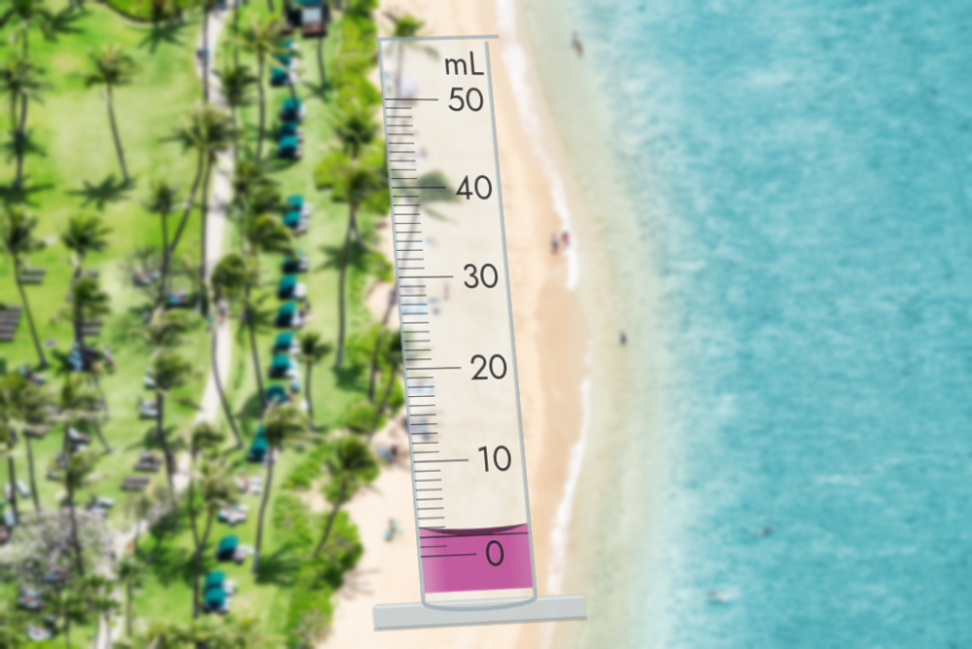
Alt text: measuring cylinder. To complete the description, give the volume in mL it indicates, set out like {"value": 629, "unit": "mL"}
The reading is {"value": 2, "unit": "mL"}
